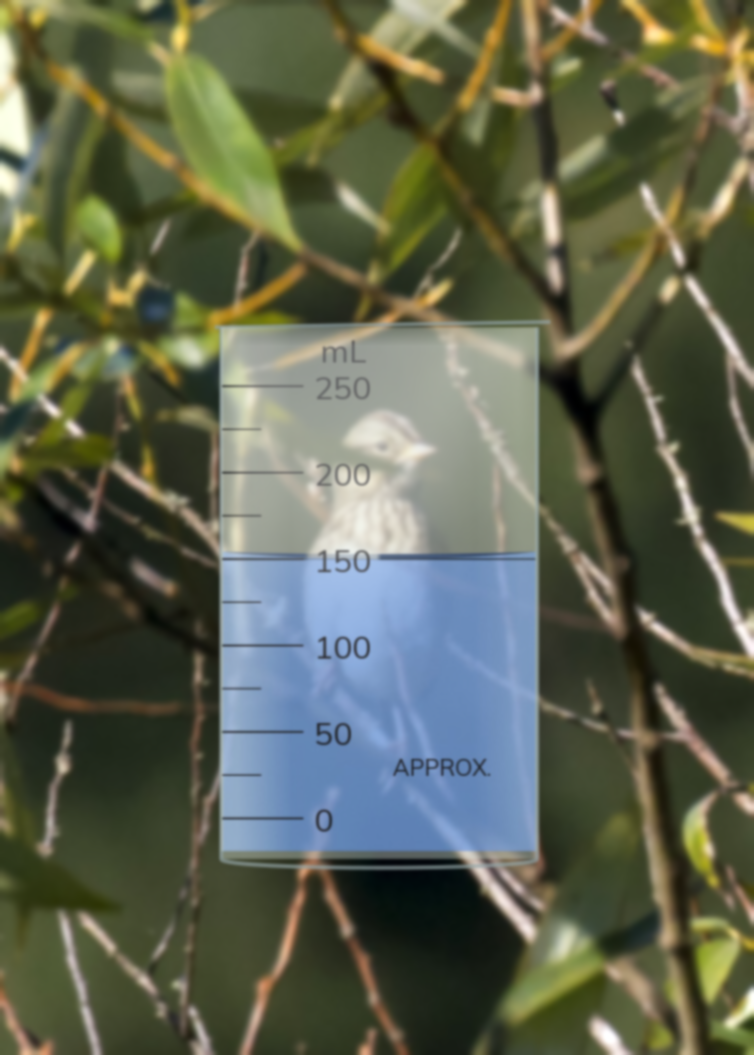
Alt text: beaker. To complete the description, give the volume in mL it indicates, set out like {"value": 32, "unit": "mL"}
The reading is {"value": 150, "unit": "mL"}
